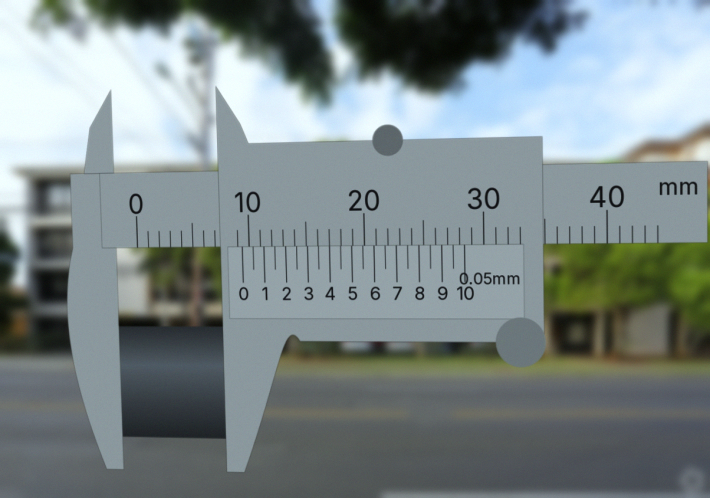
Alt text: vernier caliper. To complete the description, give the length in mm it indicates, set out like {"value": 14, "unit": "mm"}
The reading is {"value": 9.4, "unit": "mm"}
